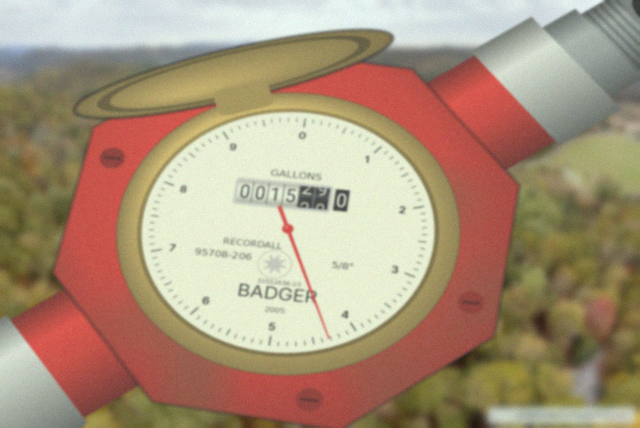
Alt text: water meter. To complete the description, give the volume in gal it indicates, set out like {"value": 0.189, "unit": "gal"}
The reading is {"value": 15294.3, "unit": "gal"}
